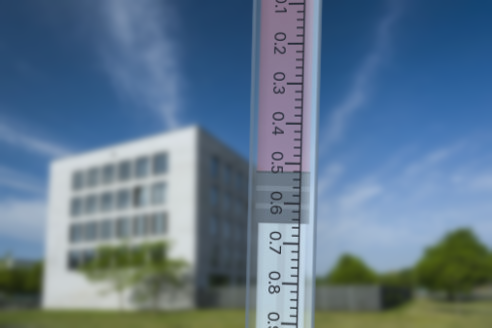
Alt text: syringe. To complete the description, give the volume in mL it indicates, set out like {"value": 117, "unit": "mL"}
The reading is {"value": 0.52, "unit": "mL"}
